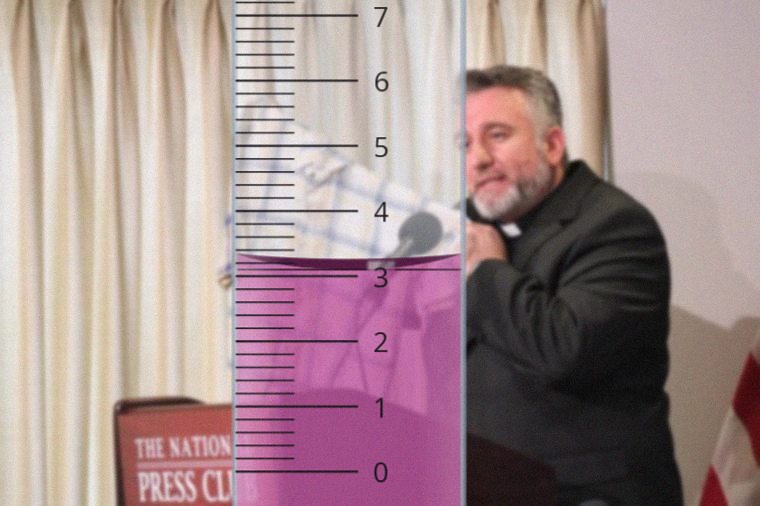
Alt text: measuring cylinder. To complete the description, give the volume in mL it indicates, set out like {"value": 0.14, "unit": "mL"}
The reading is {"value": 3.1, "unit": "mL"}
